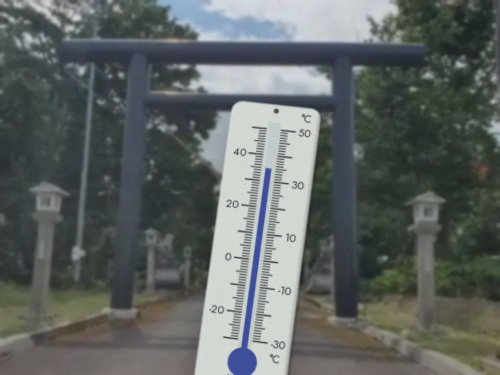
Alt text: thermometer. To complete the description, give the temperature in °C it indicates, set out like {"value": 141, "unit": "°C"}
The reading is {"value": 35, "unit": "°C"}
